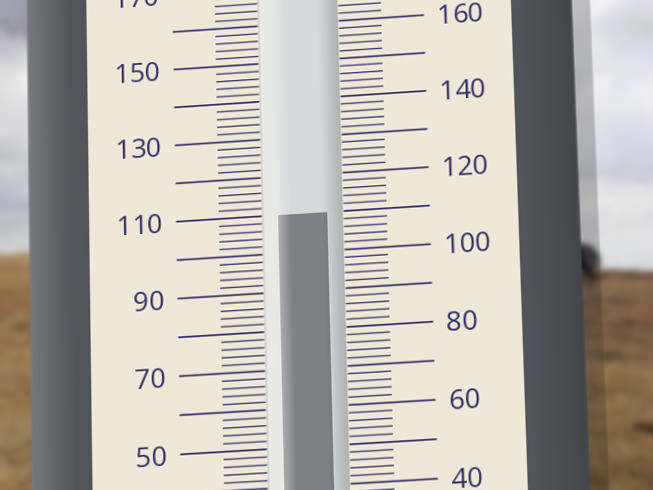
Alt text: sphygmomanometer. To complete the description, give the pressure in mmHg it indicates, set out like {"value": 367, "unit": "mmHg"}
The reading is {"value": 110, "unit": "mmHg"}
